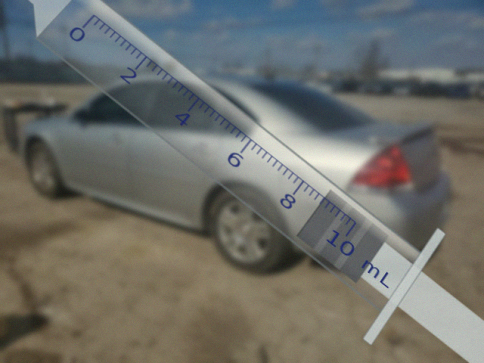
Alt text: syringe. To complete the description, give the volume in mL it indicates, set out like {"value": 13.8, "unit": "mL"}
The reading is {"value": 8.8, "unit": "mL"}
